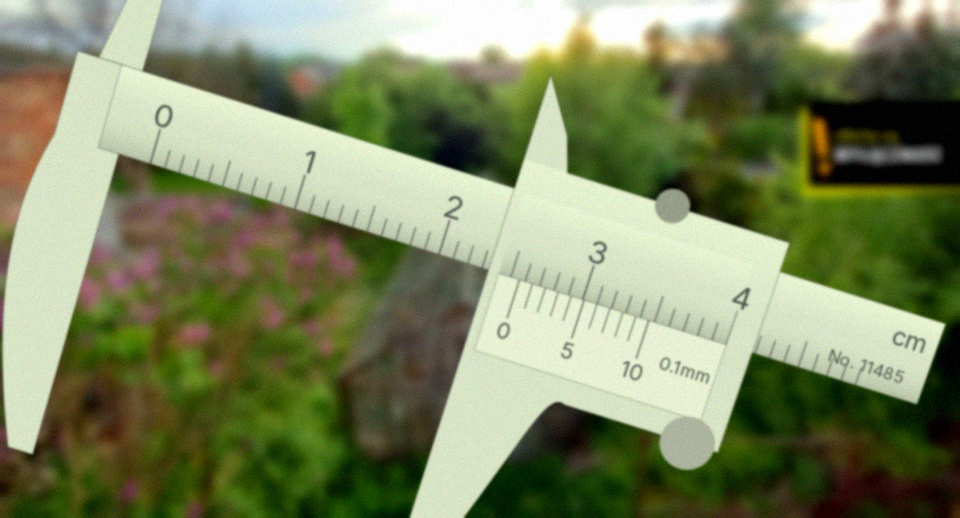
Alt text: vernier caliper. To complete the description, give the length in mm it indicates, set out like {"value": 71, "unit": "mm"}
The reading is {"value": 25.6, "unit": "mm"}
